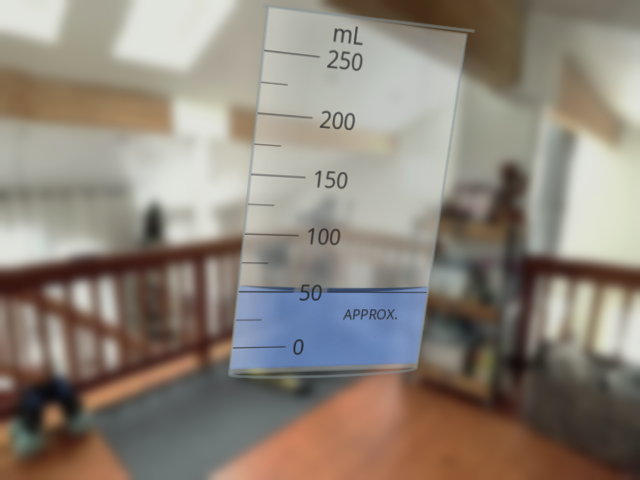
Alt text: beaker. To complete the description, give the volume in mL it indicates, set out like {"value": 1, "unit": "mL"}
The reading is {"value": 50, "unit": "mL"}
